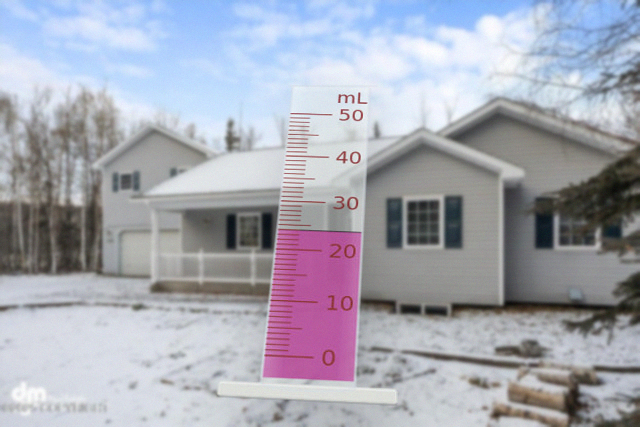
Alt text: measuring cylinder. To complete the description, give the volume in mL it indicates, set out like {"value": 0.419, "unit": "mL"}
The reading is {"value": 24, "unit": "mL"}
